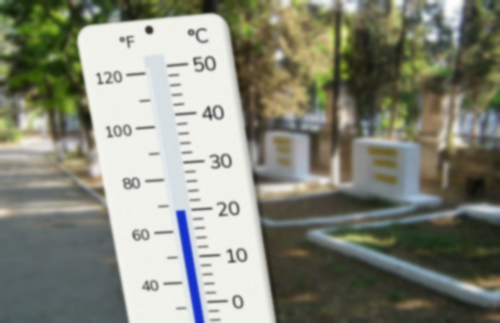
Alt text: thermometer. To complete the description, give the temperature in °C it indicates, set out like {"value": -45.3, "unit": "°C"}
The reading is {"value": 20, "unit": "°C"}
